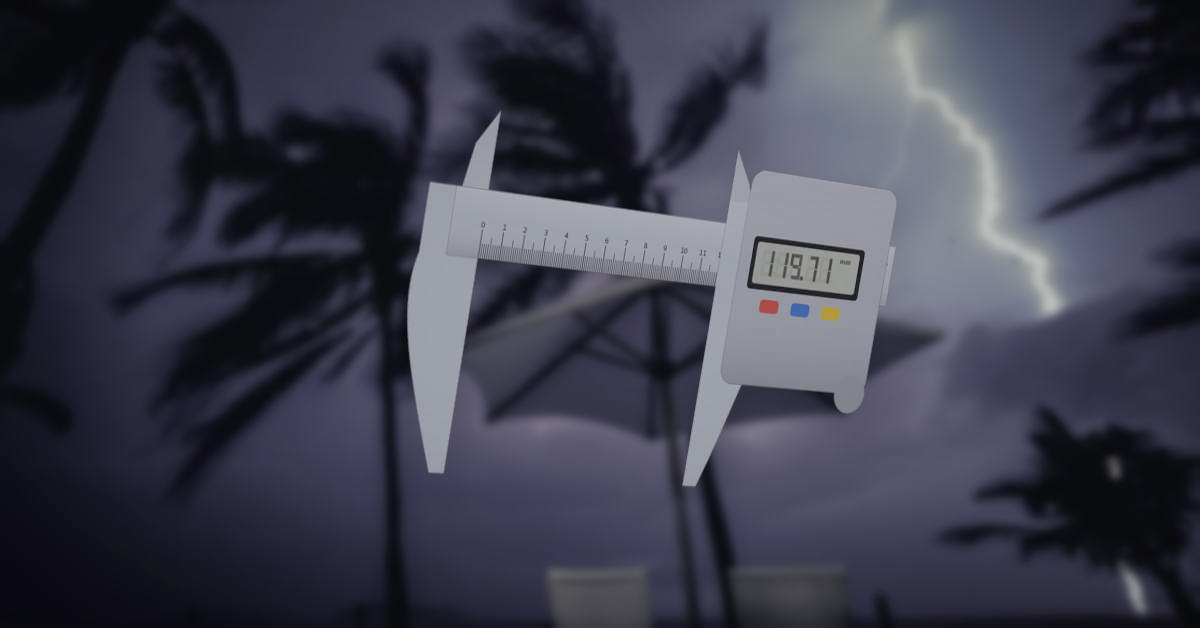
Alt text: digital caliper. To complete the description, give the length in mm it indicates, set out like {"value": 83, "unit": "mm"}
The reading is {"value": 119.71, "unit": "mm"}
